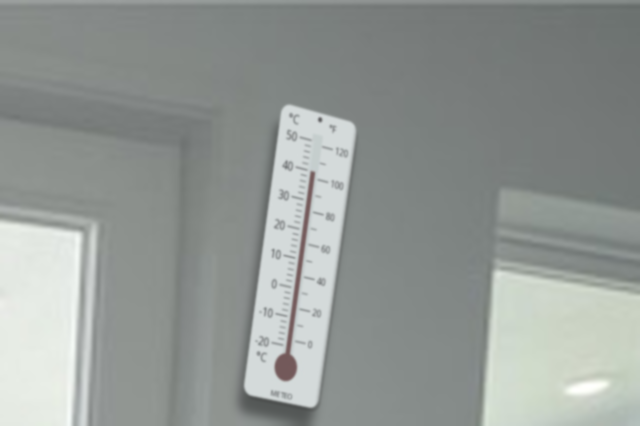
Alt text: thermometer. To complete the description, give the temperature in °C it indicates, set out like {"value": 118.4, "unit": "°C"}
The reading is {"value": 40, "unit": "°C"}
